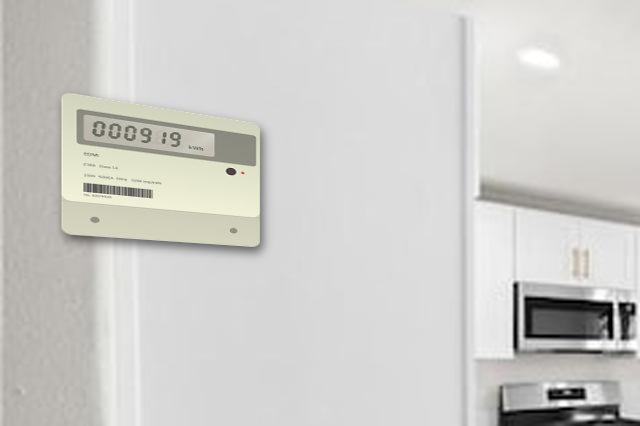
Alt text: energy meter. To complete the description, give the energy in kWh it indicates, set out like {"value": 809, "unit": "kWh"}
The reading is {"value": 919, "unit": "kWh"}
